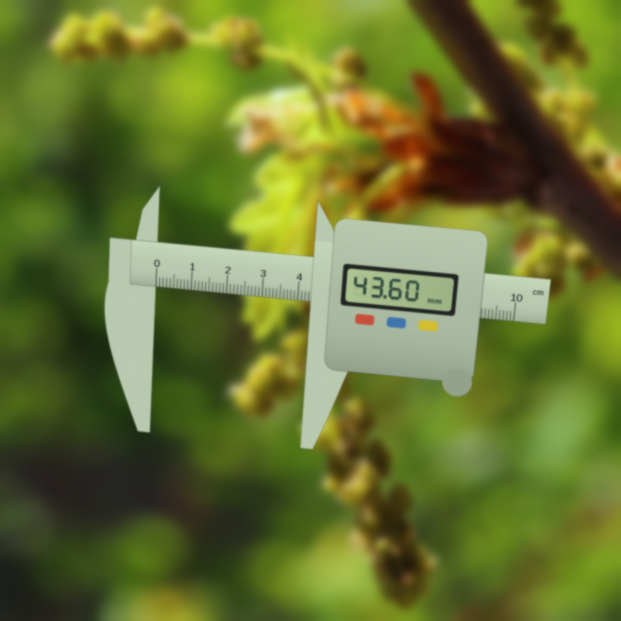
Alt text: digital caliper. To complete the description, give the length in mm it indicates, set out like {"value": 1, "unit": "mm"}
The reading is {"value": 43.60, "unit": "mm"}
